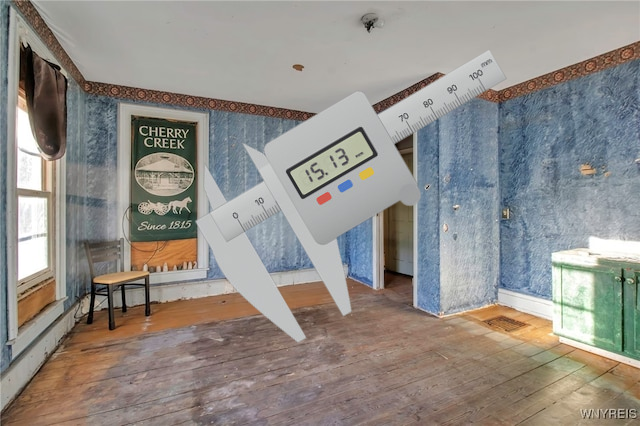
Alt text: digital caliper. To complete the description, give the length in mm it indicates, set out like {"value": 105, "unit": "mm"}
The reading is {"value": 15.13, "unit": "mm"}
